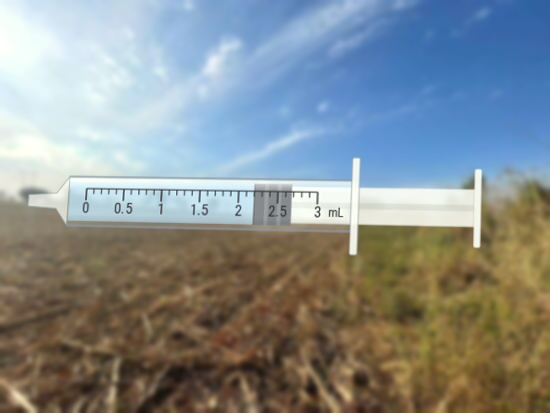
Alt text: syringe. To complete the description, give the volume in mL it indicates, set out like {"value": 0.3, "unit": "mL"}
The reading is {"value": 2.2, "unit": "mL"}
